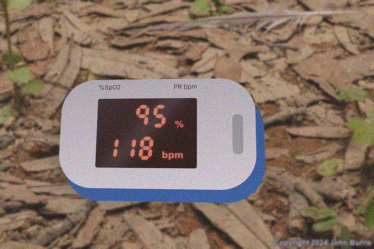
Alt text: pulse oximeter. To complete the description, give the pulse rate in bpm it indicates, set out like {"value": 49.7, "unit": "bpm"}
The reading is {"value": 118, "unit": "bpm"}
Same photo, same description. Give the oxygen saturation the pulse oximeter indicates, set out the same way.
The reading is {"value": 95, "unit": "%"}
